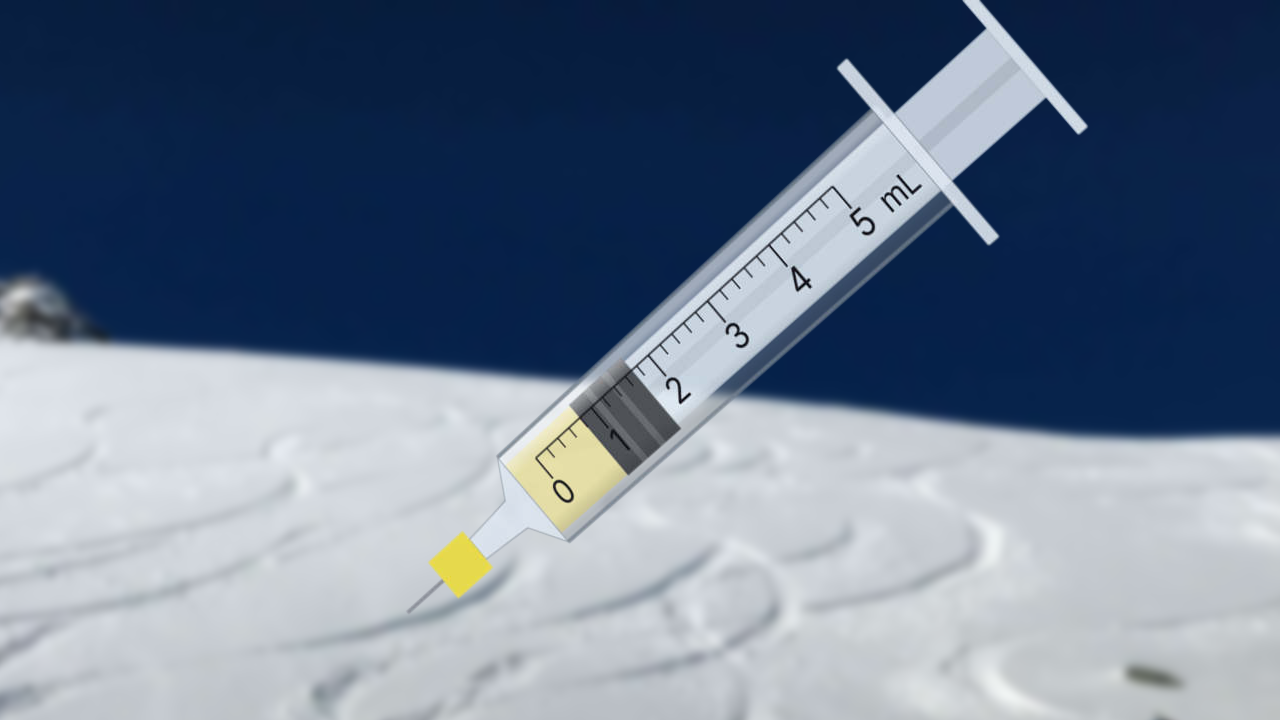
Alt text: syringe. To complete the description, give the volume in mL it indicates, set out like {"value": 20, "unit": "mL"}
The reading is {"value": 0.8, "unit": "mL"}
